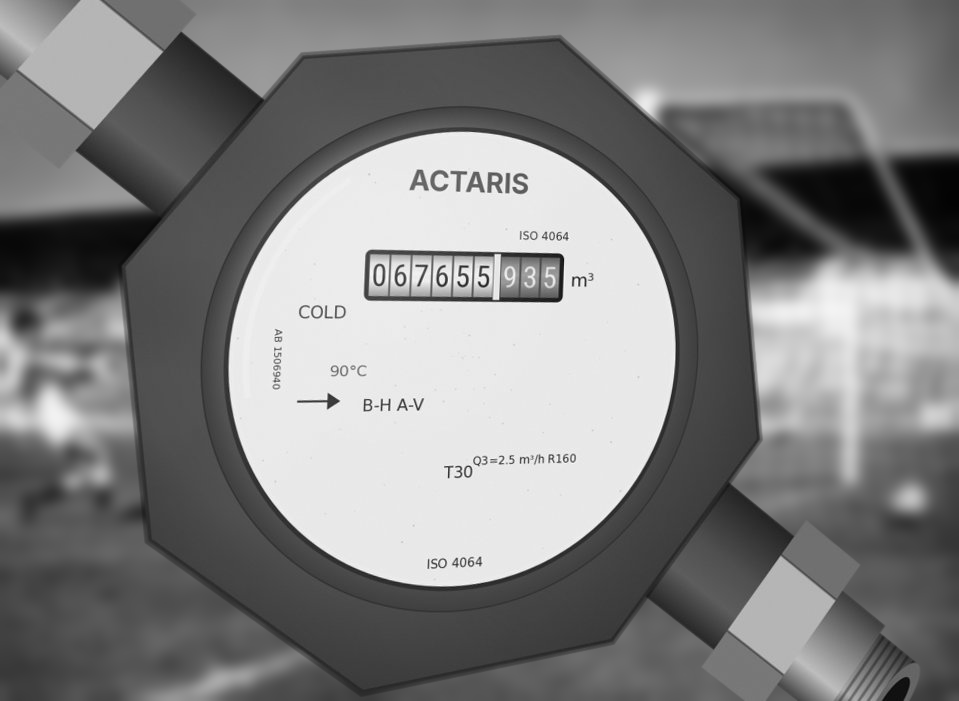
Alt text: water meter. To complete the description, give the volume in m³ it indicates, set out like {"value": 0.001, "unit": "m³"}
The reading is {"value": 67655.935, "unit": "m³"}
